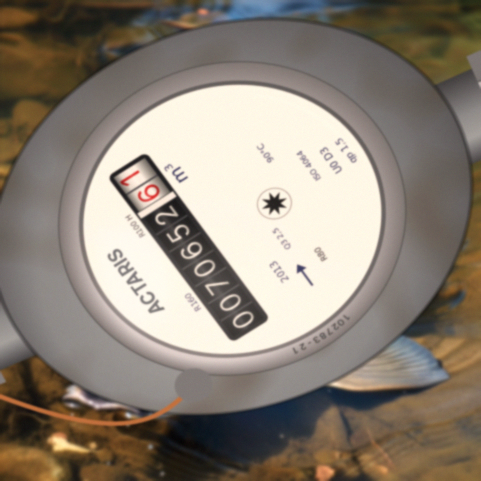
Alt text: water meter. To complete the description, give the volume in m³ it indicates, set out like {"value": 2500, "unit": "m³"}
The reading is {"value": 70652.61, "unit": "m³"}
